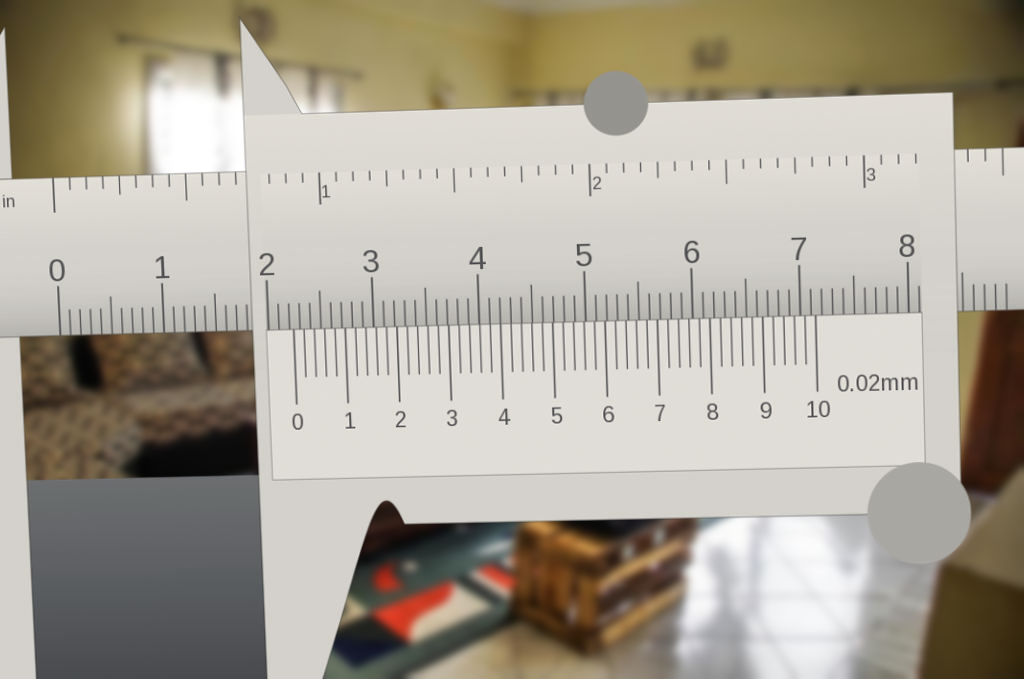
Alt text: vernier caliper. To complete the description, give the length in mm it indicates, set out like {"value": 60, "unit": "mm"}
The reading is {"value": 22.4, "unit": "mm"}
